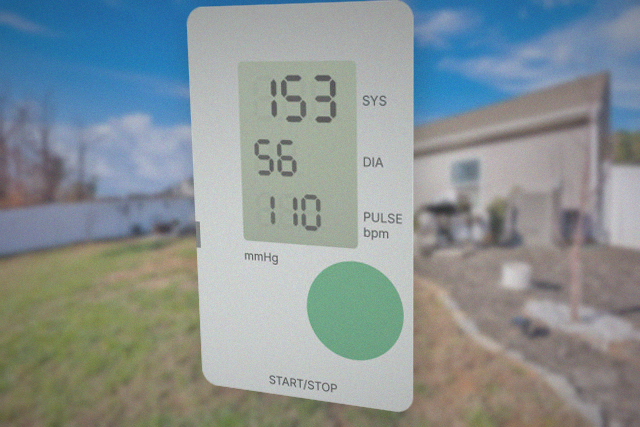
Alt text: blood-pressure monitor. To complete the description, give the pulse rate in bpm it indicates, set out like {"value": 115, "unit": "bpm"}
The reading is {"value": 110, "unit": "bpm"}
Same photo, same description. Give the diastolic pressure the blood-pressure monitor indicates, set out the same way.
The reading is {"value": 56, "unit": "mmHg"}
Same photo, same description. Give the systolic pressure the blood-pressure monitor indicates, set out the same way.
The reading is {"value": 153, "unit": "mmHg"}
